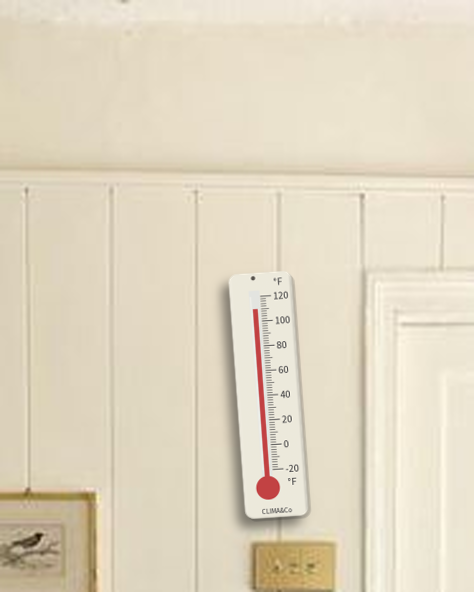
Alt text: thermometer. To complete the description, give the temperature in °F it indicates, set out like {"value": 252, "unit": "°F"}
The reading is {"value": 110, "unit": "°F"}
